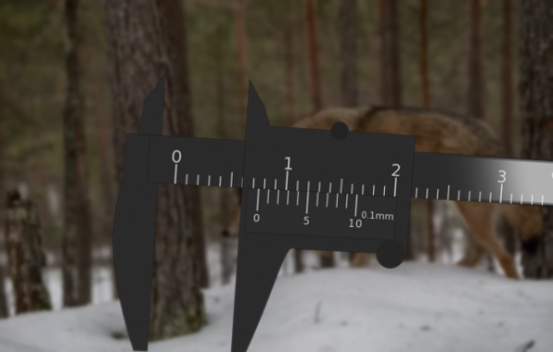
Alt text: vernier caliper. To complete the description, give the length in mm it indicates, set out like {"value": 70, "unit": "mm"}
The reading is {"value": 7.5, "unit": "mm"}
